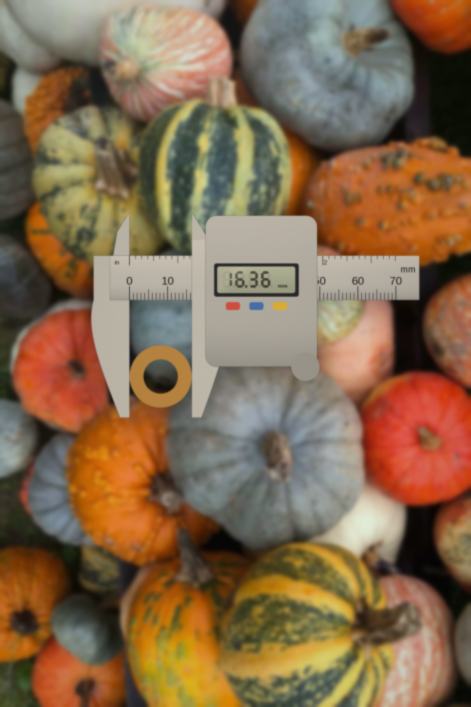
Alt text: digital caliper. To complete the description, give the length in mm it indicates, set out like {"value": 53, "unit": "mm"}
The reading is {"value": 16.36, "unit": "mm"}
